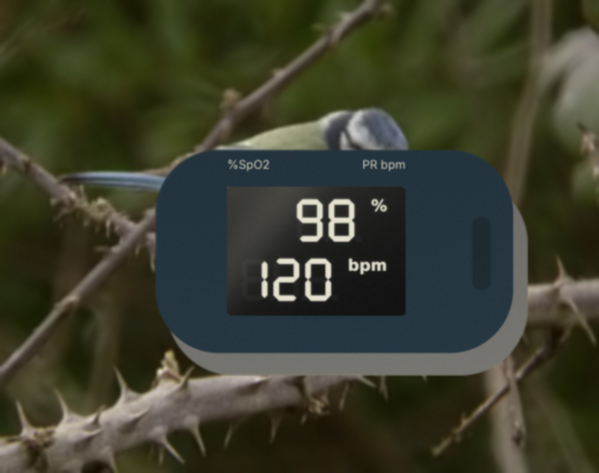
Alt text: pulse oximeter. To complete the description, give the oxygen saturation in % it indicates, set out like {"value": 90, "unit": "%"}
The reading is {"value": 98, "unit": "%"}
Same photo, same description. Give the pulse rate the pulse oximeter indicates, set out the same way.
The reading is {"value": 120, "unit": "bpm"}
